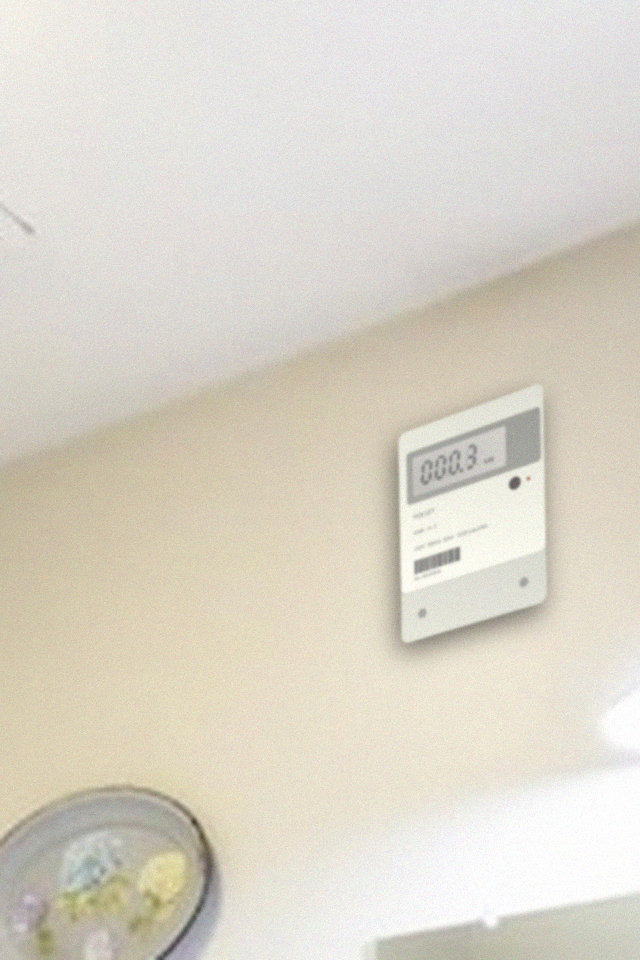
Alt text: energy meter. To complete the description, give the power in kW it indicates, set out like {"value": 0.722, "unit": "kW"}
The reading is {"value": 0.3, "unit": "kW"}
